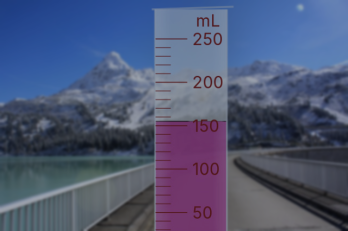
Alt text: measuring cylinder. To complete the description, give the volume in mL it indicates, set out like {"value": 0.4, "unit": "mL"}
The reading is {"value": 155, "unit": "mL"}
